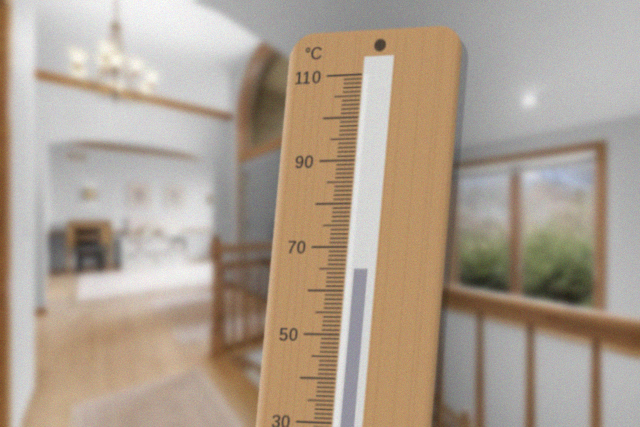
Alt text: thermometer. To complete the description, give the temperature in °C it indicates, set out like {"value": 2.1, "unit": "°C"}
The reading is {"value": 65, "unit": "°C"}
